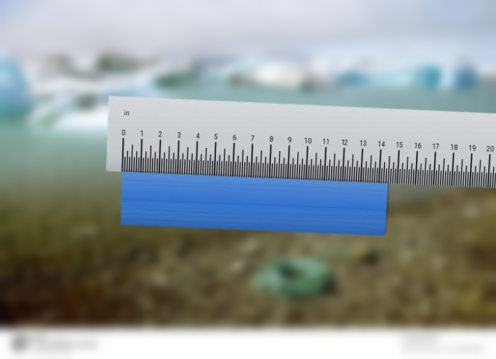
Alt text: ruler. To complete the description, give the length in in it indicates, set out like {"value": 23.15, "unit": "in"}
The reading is {"value": 14.5, "unit": "in"}
